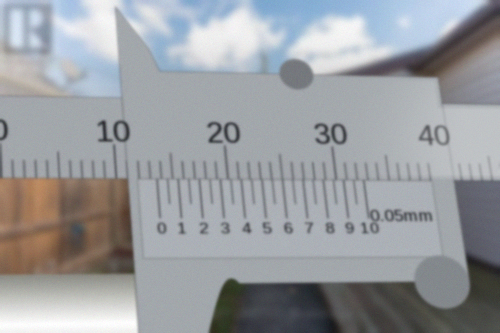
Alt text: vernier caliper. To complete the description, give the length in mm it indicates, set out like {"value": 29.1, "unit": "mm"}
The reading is {"value": 13.6, "unit": "mm"}
